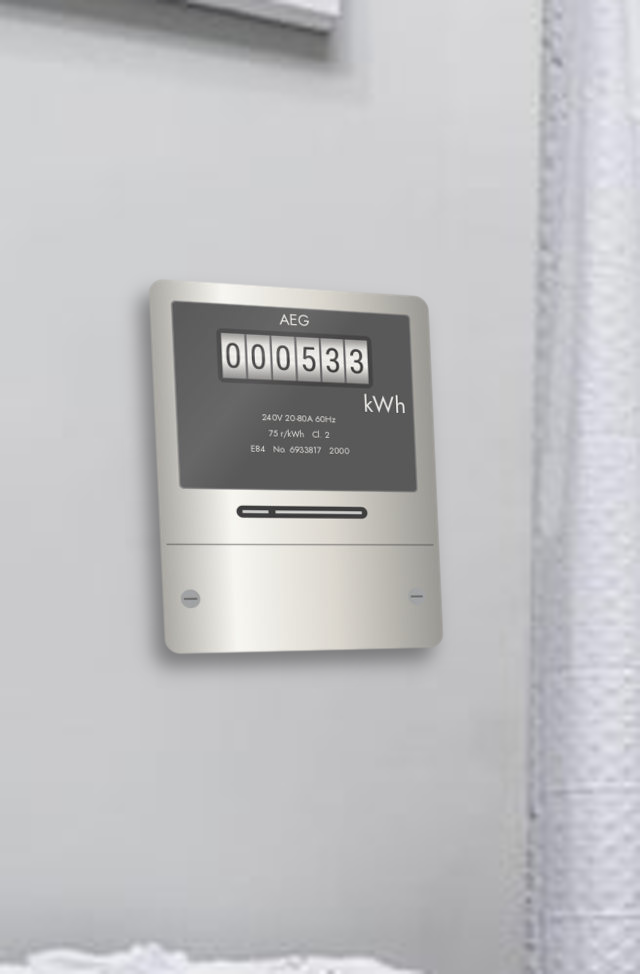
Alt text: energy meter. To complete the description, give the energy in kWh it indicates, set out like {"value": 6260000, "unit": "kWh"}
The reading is {"value": 533, "unit": "kWh"}
